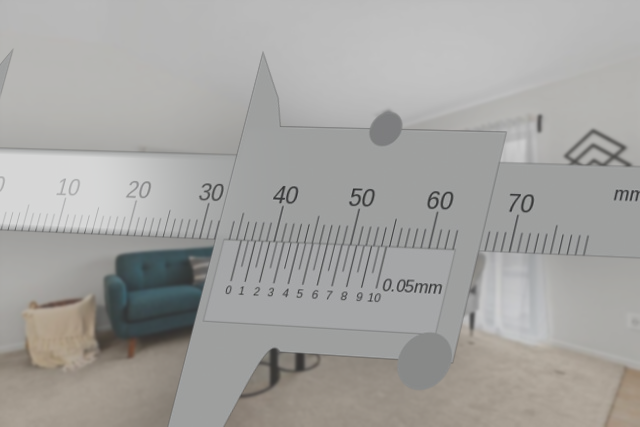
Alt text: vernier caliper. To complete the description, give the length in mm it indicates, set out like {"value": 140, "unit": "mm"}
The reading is {"value": 35.6, "unit": "mm"}
